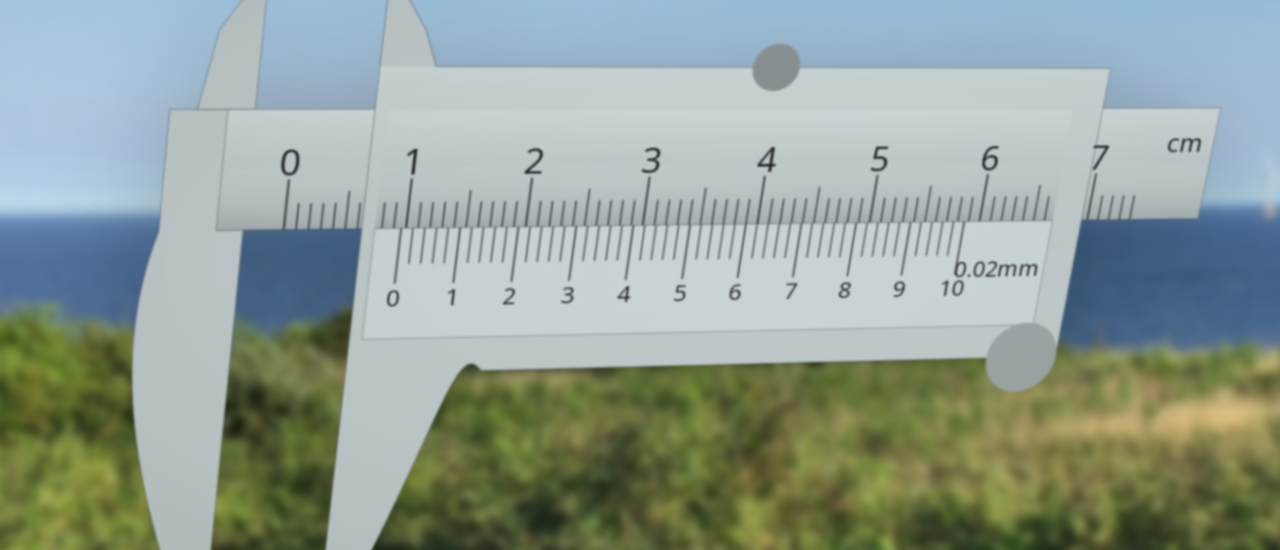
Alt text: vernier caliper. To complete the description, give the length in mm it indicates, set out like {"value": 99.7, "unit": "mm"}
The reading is {"value": 9.6, "unit": "mm"}
